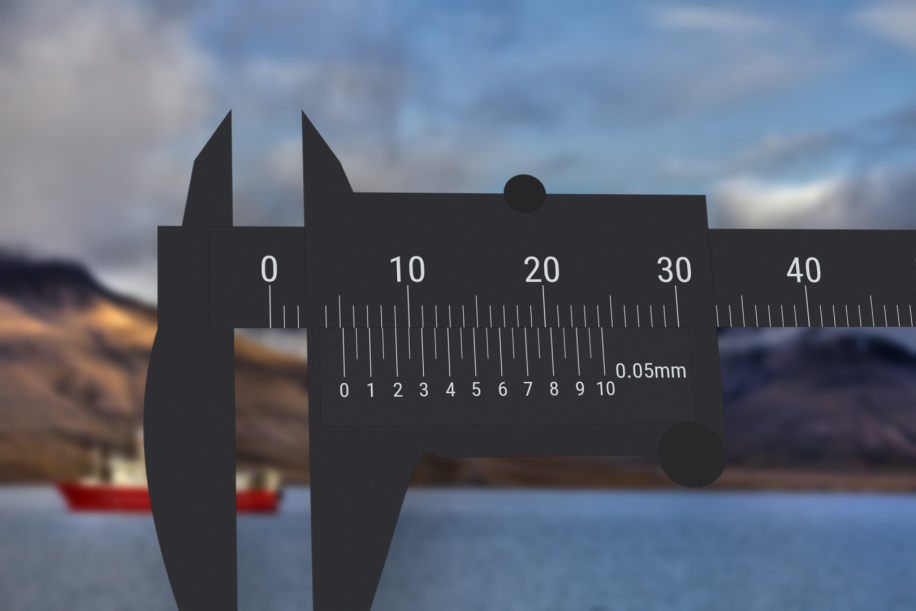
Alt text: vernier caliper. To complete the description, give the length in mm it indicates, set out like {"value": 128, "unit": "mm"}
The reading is {"value": 5.2, "unit": "mm"}
